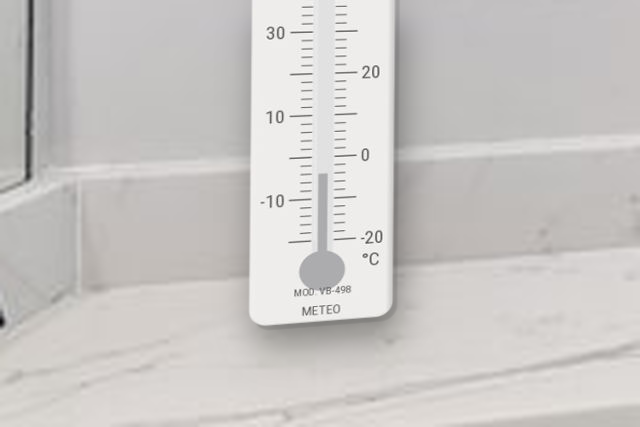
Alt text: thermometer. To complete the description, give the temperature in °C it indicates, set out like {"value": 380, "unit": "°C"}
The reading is {"value": -4, "unit": "°C"}
